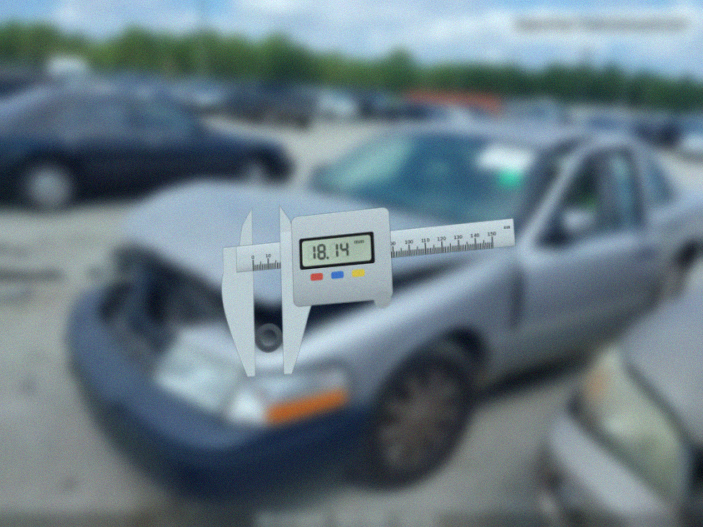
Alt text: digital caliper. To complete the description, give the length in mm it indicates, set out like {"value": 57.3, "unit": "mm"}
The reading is {"value": 18.14, "unit": "mm"}
